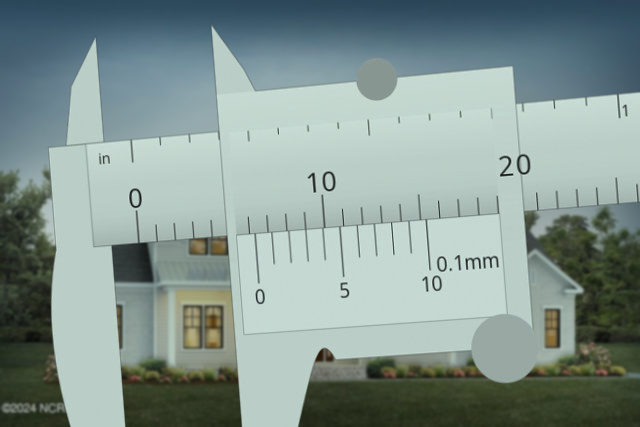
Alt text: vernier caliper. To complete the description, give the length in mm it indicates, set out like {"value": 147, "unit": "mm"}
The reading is {"value": 6.3, "unit": "mm"}
